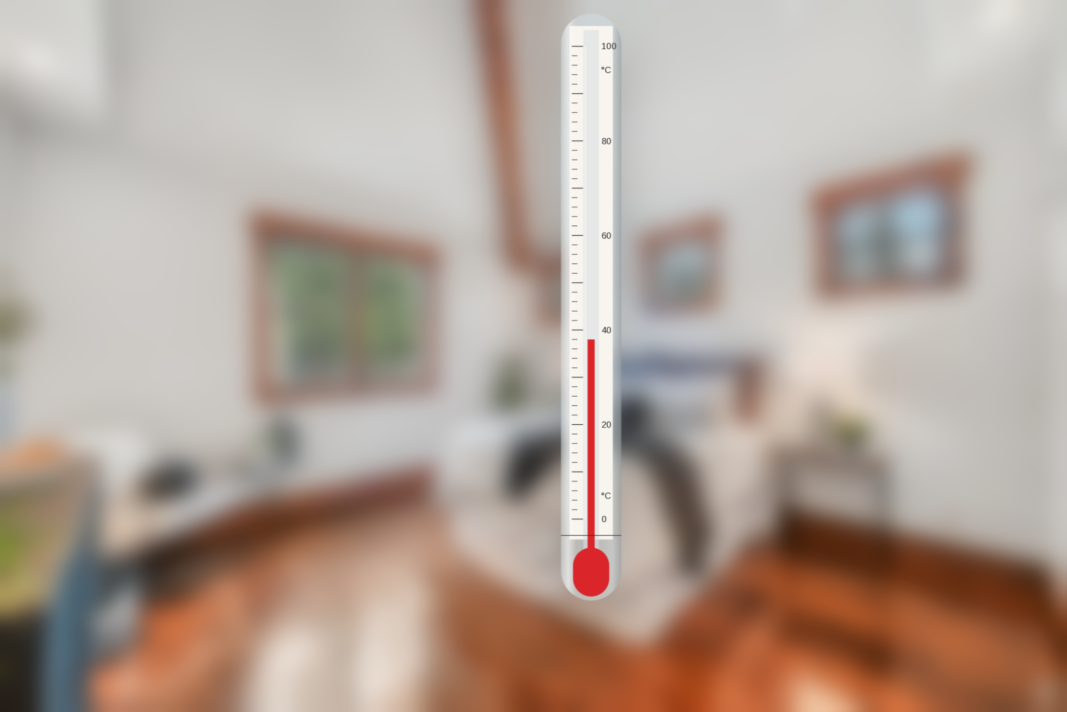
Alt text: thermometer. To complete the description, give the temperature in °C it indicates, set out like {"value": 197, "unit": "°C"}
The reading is {"value": 38, "unit": "°C"}
